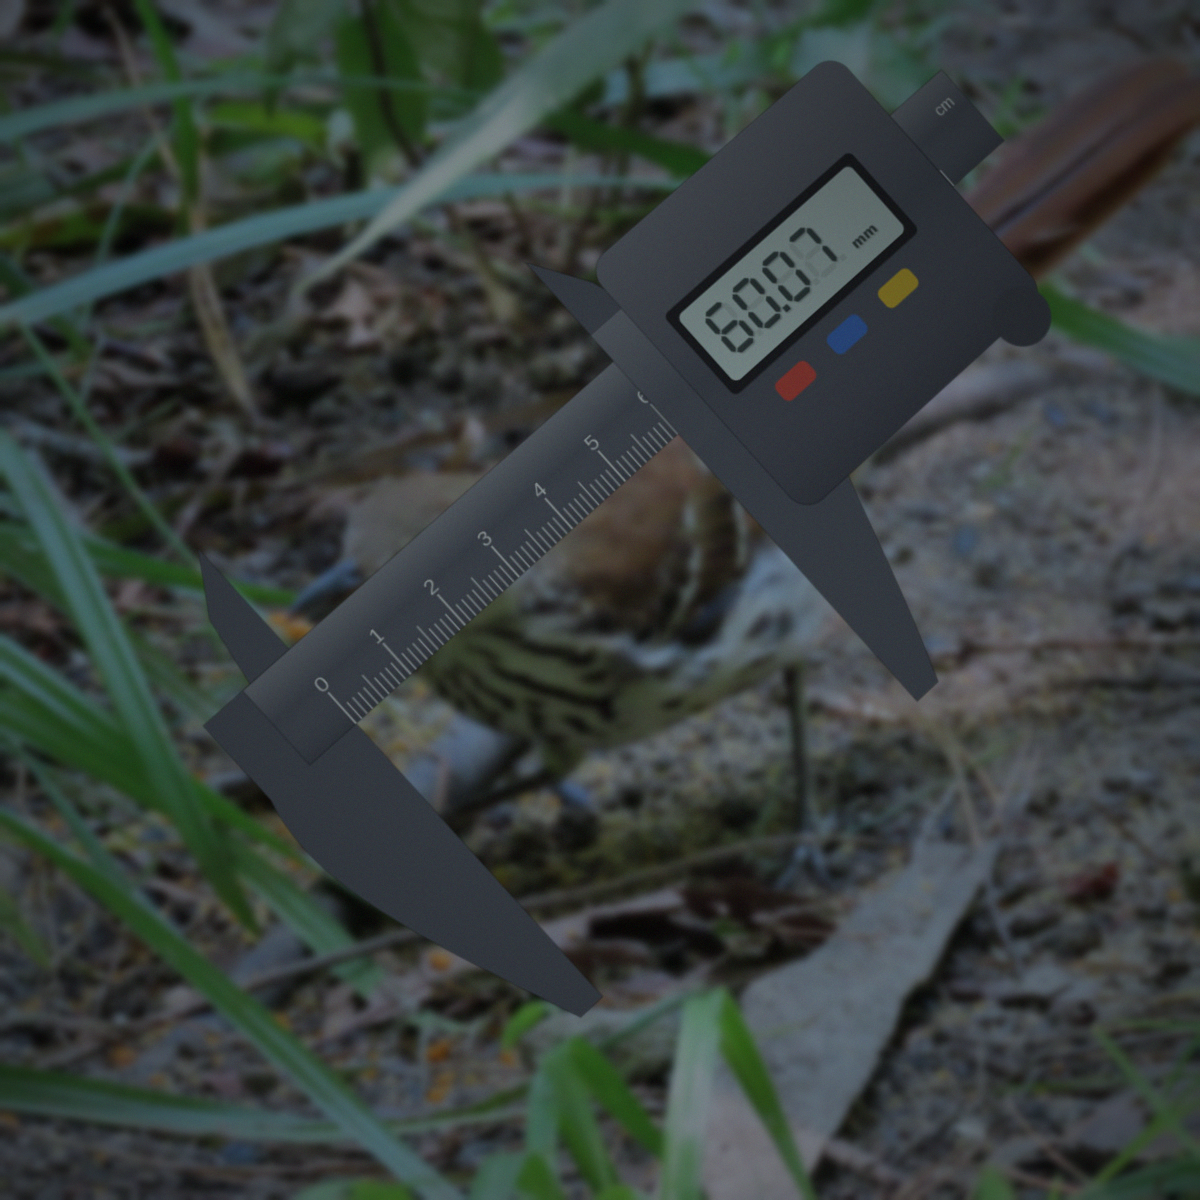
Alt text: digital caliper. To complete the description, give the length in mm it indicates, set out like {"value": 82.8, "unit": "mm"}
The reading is {"value": 60.07, "unit": "mm"}
